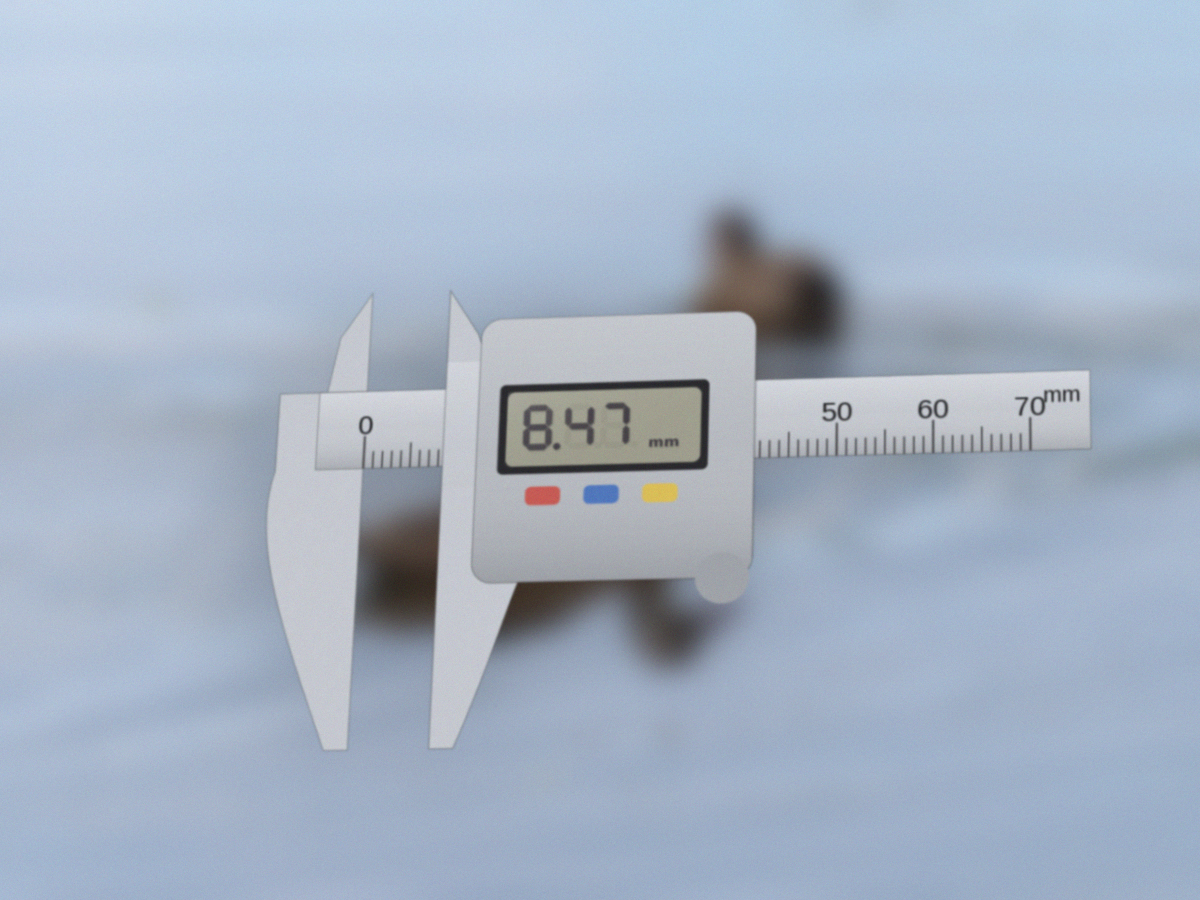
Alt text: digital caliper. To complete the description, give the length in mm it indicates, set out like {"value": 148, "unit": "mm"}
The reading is {"value": 8.47, "unit": "mm"}
